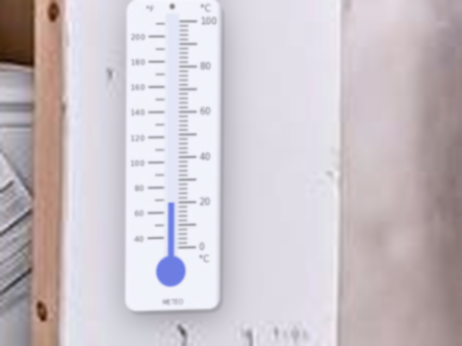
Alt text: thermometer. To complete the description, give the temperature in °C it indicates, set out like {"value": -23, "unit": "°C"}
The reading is {"value": 20, "unit": "°C"}
